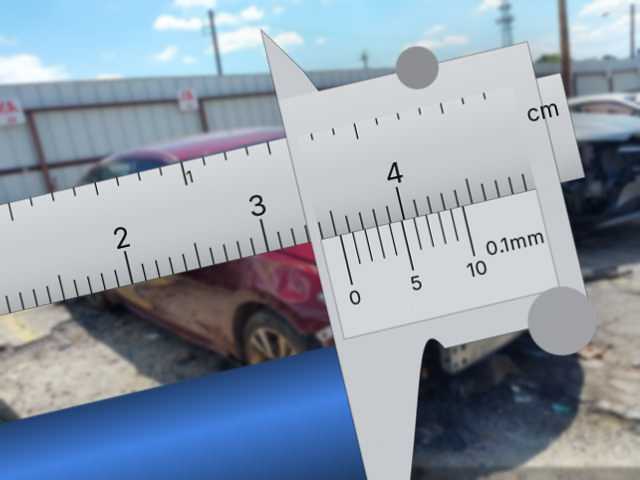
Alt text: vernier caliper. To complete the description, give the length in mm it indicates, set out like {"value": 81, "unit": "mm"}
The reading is {"value": 35.3, "unit": "mm"}
